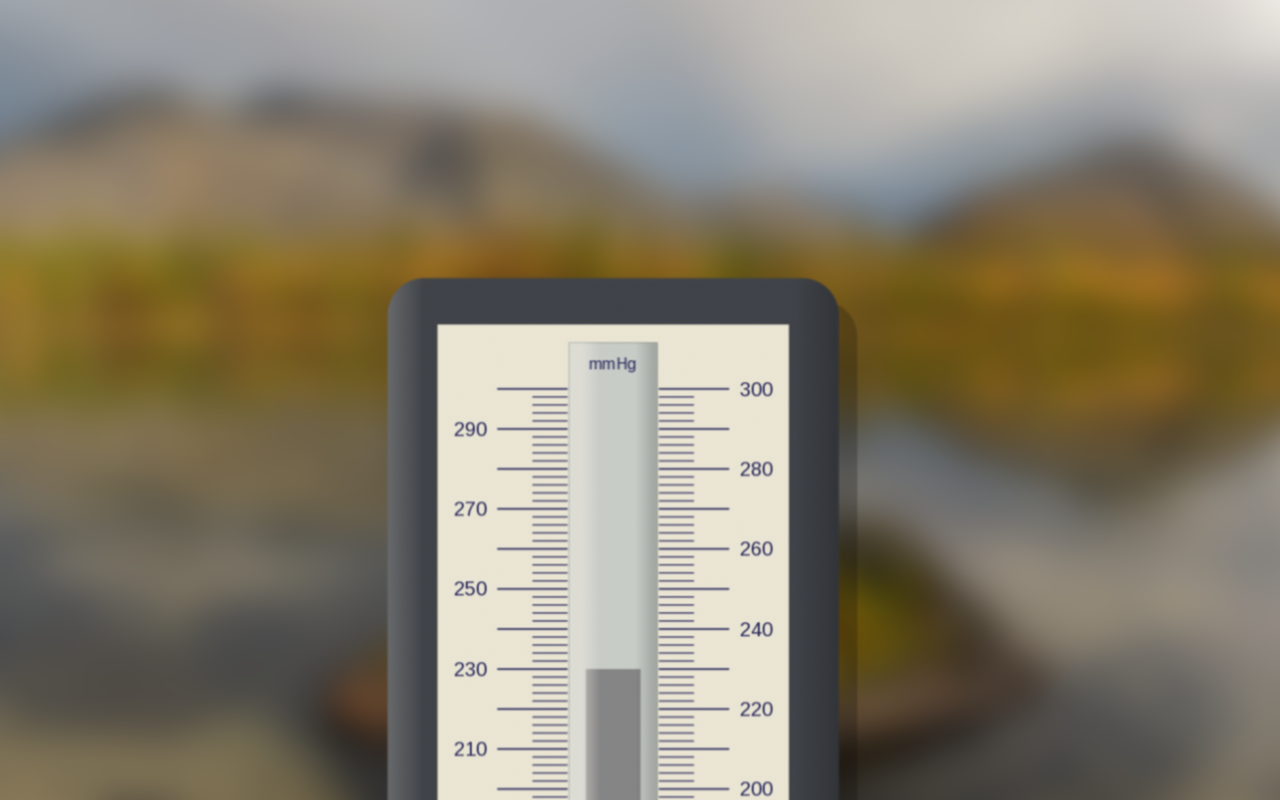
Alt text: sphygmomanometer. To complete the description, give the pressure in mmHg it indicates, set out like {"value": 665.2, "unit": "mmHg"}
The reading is {"value": 230, "unit": "mmHg"}
